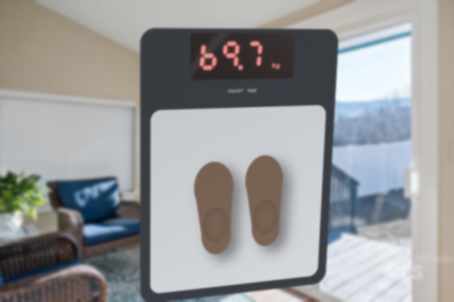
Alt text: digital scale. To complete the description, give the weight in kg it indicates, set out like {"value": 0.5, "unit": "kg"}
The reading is {"value": 69.7, "unit": "kg"}
